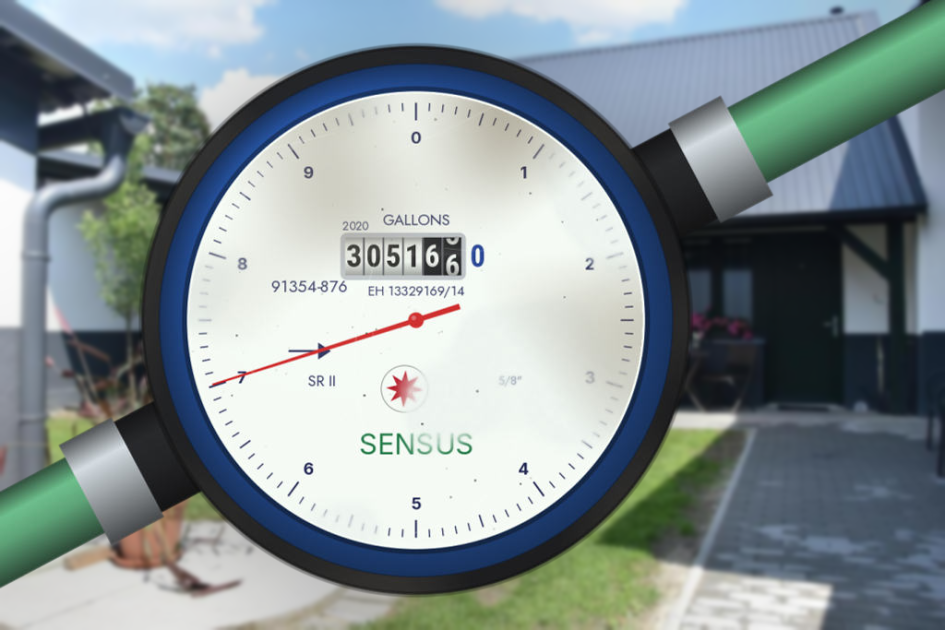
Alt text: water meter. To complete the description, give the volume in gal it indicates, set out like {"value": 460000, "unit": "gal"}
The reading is {"value": 3051657.0, "unit": "gal"}
